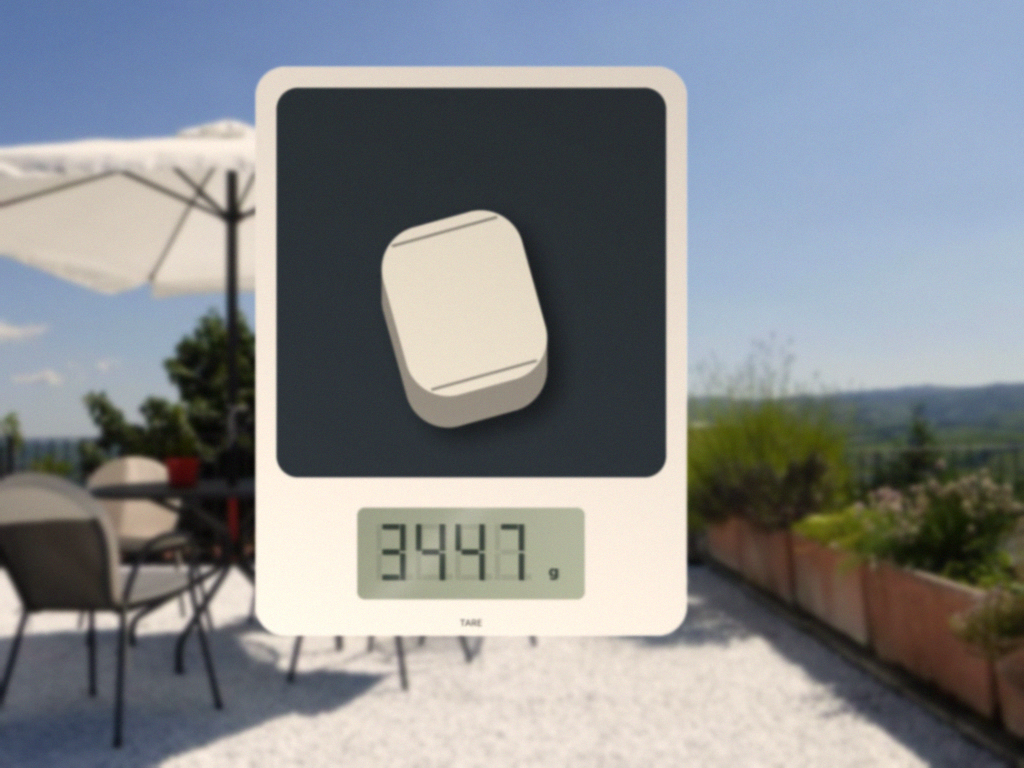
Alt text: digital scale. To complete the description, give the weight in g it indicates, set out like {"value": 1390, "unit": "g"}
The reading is {"value": 3447, "unit": "g"}
